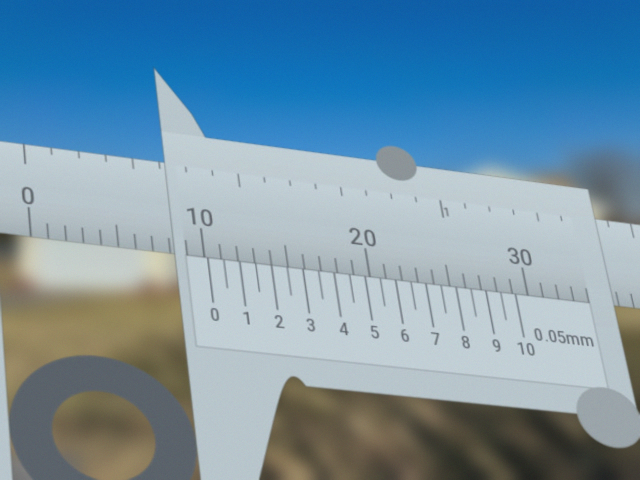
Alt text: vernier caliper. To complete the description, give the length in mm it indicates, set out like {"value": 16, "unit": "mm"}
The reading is {"value": 10.2, "unit": "mm"}
